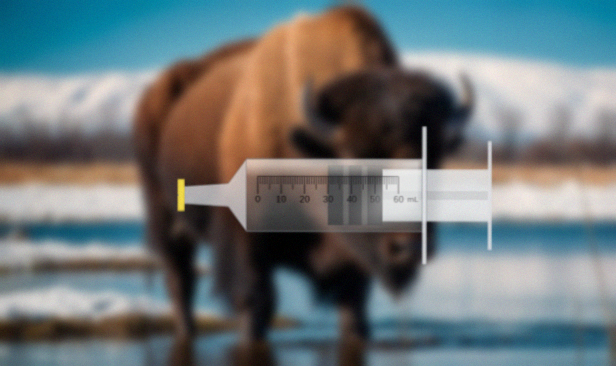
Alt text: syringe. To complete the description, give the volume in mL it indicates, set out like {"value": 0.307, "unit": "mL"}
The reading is {"value": 30, "unit": "mL"}
